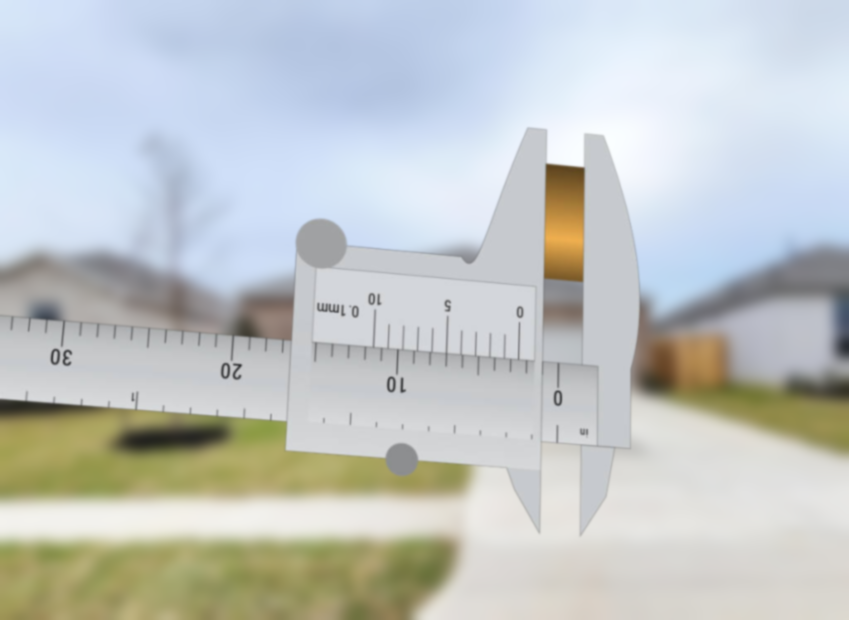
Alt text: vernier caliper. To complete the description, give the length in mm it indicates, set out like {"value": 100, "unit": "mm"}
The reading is {"value": 2.5, "unit": "mm"}
